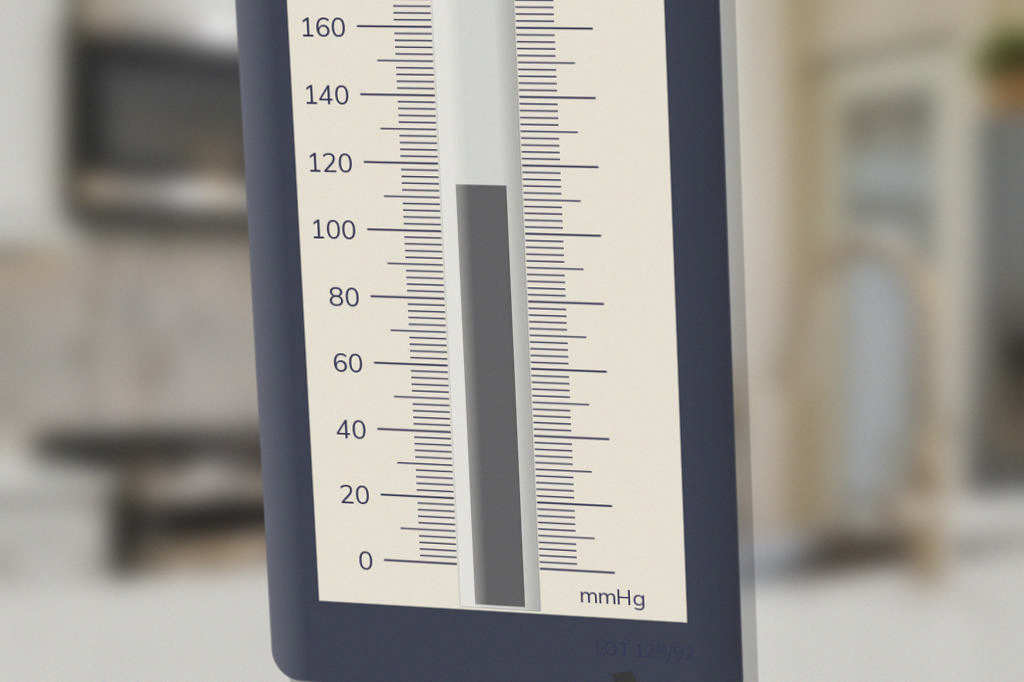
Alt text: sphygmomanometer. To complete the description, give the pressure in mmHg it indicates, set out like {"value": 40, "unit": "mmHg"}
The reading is {"value": 114, "unit": "mmHg"}
